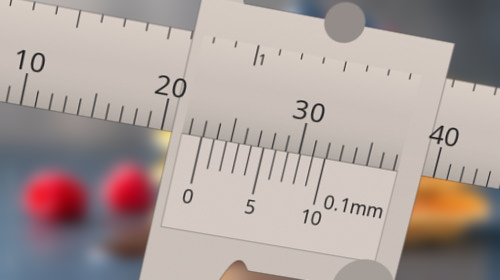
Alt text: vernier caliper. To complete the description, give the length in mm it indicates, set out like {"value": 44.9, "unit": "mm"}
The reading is {"value": 22.9, "unit": "mm"}
